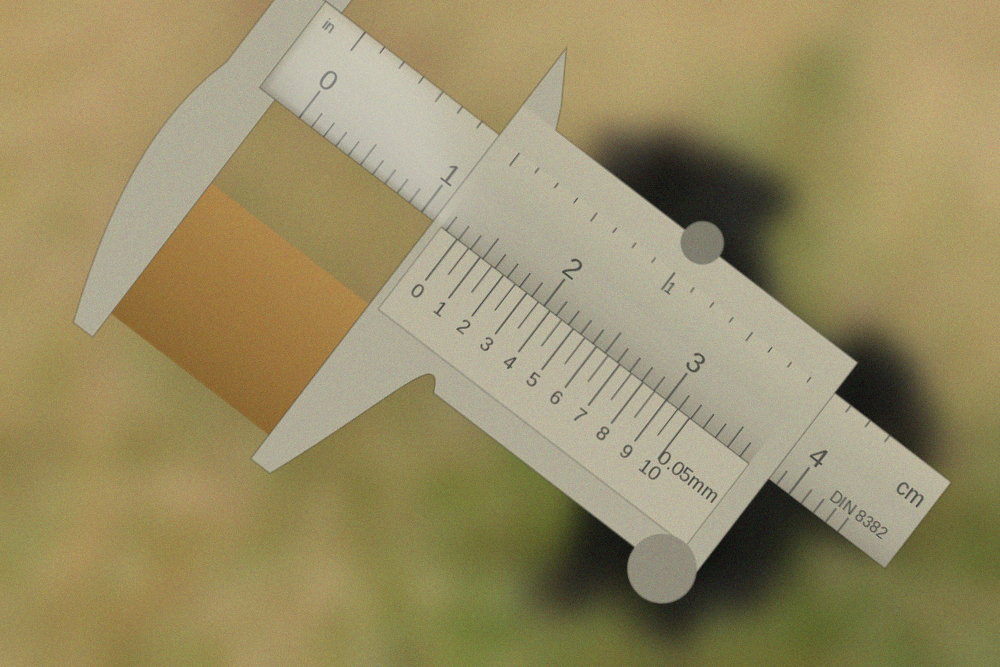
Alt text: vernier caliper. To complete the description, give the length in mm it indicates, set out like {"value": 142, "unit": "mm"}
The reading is {"value": 12.9, "unit": "mm"}
